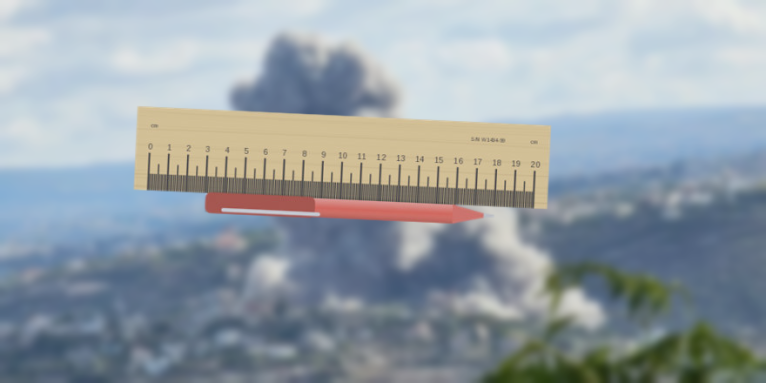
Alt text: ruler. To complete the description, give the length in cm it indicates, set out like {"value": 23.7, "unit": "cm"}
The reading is {"value": 15, "unit": "cm"}
